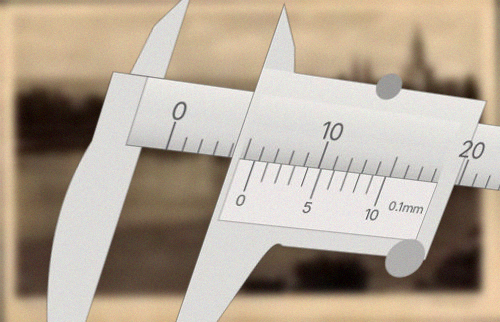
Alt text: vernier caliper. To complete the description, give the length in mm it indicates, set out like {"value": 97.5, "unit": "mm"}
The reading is {"value": 5.7, "unit": "mm"}
